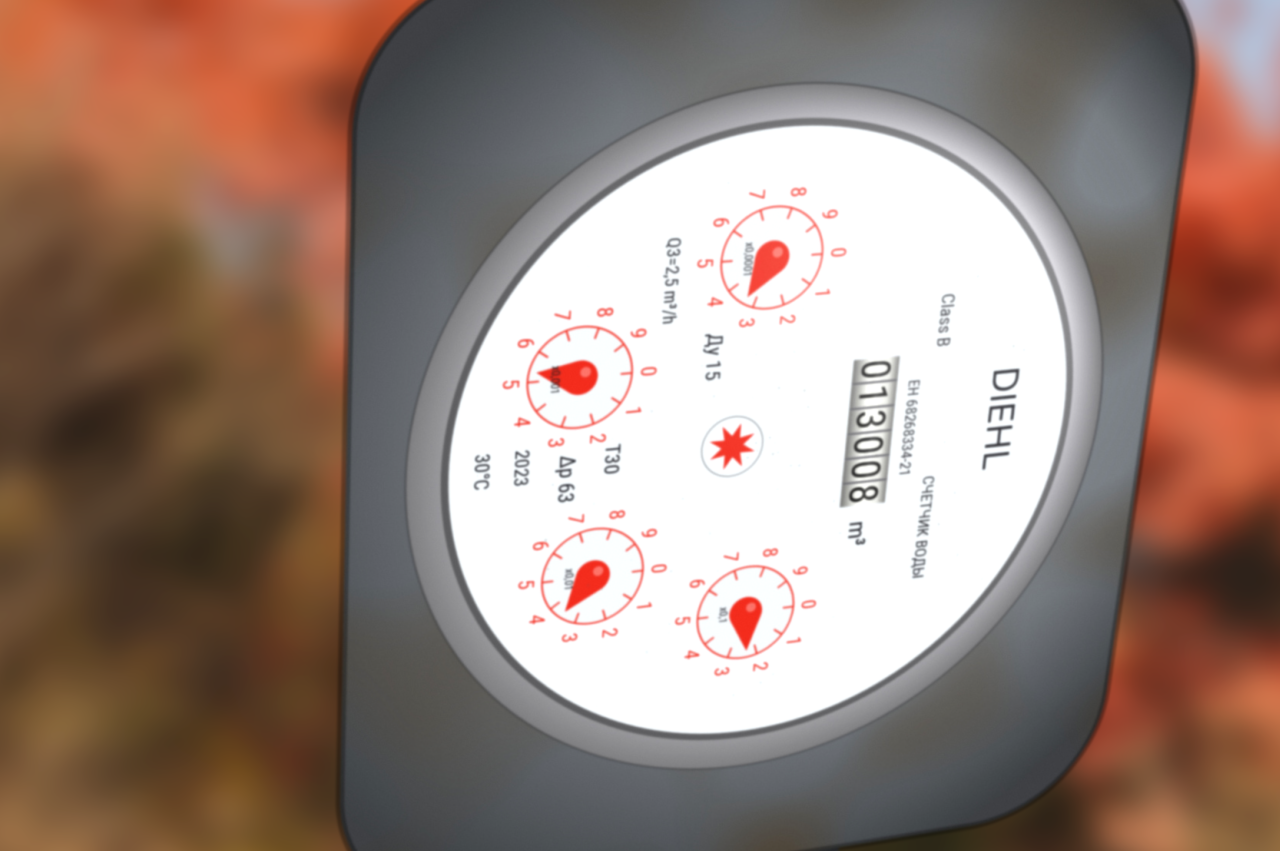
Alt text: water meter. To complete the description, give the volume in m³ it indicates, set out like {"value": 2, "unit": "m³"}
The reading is {"value": 13008.2353, "unit": "m³"}
